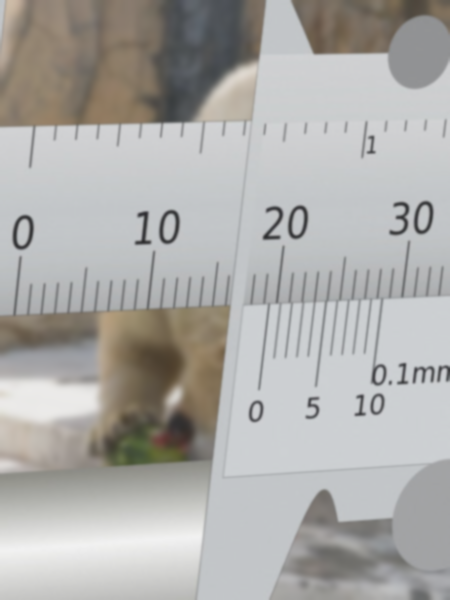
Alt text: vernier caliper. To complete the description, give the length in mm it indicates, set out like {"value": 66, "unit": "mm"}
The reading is {"value": 19.4, "unit": "mm"}
